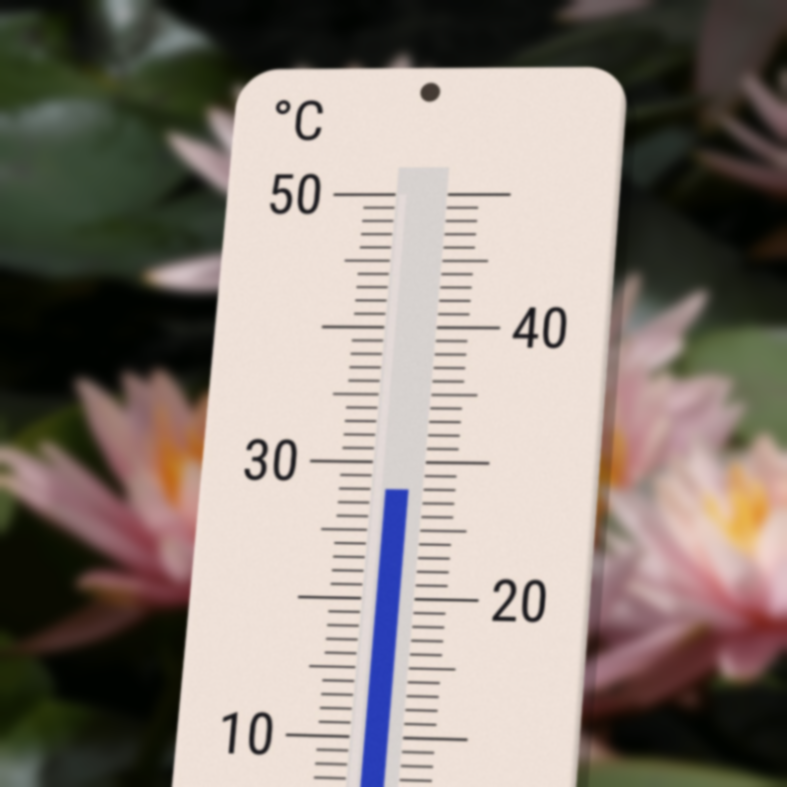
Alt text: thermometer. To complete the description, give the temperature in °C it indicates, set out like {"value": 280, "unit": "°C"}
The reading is {"value": 28, "unit": "°C"}
